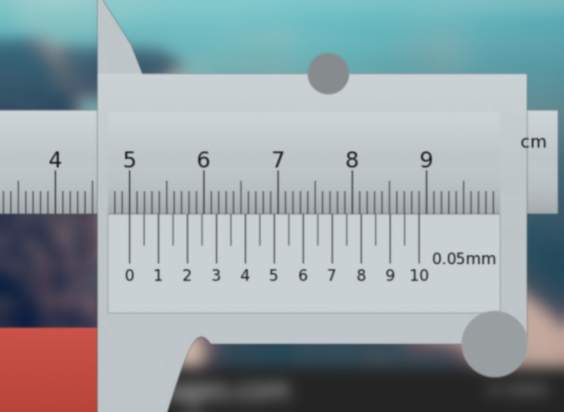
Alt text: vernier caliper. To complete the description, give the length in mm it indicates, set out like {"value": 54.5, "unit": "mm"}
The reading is {"value": 50.0, "unit": "mm"}
